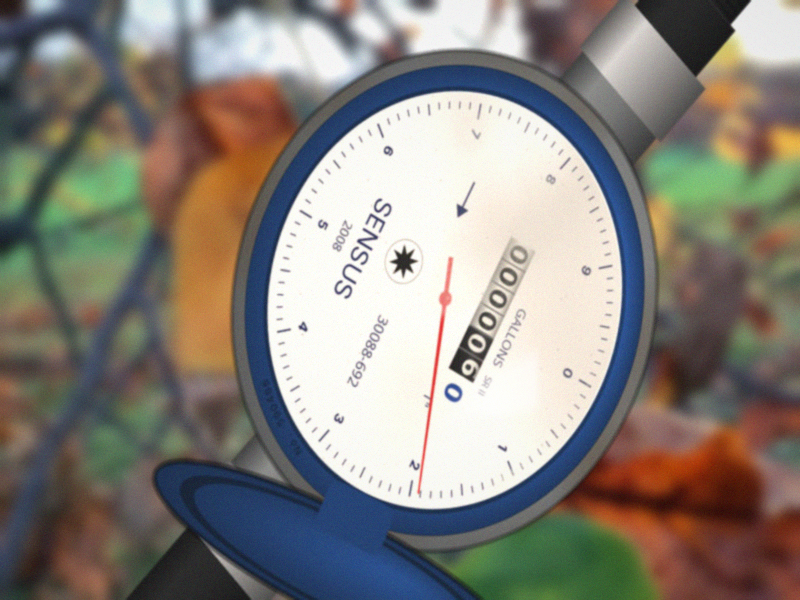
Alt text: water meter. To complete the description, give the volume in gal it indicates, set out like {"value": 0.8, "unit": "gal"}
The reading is {"value": 61.9, "unit": "gal"}
